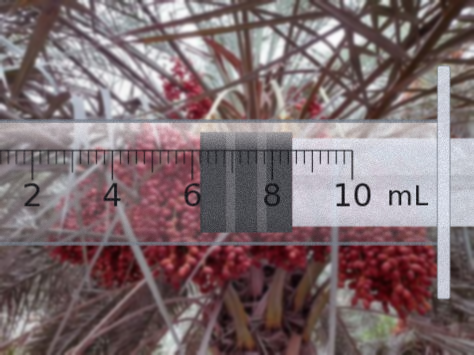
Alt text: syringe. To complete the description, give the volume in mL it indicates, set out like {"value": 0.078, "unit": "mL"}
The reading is {"value": 6.2, "unit": "mL"}
